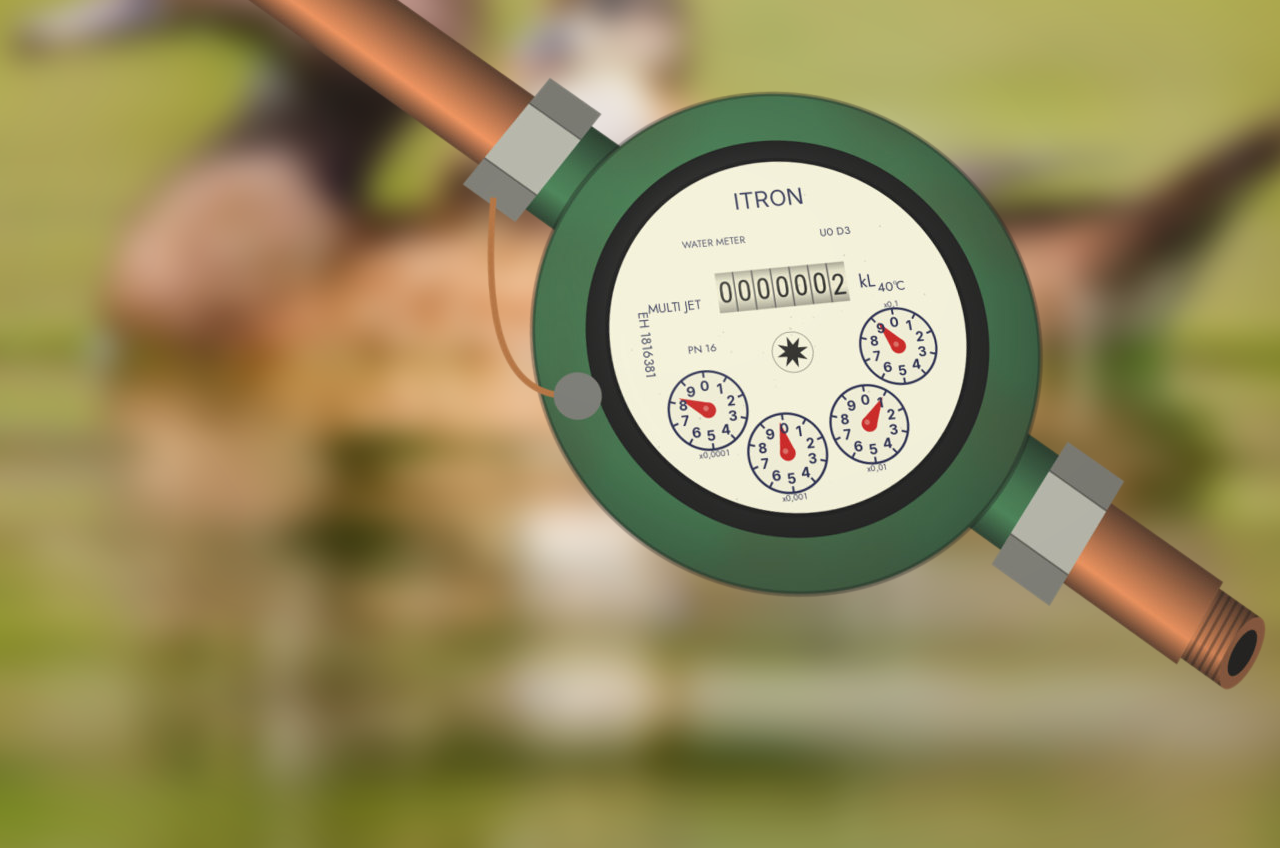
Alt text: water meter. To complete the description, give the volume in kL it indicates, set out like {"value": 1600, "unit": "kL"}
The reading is {"value": 1.9098, "unit": "kL"}
